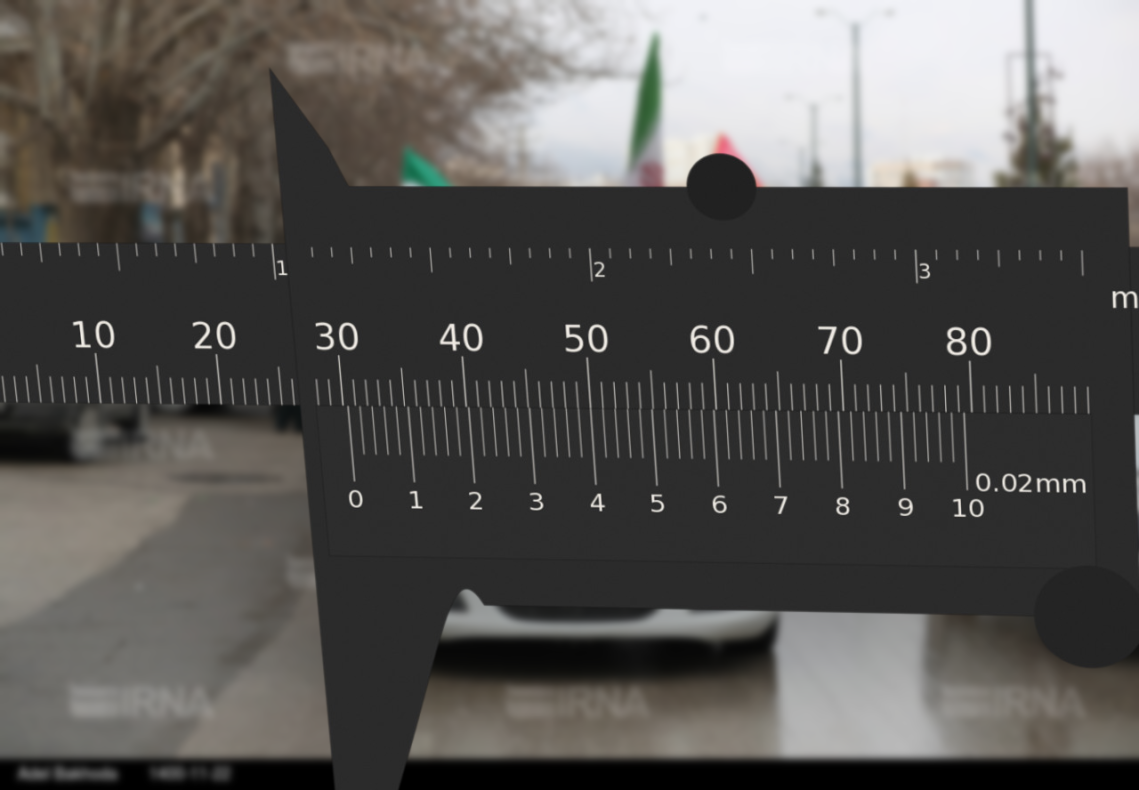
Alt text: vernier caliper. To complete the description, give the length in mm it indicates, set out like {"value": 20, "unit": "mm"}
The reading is {"value": 30.4, "unit": "mm"}
